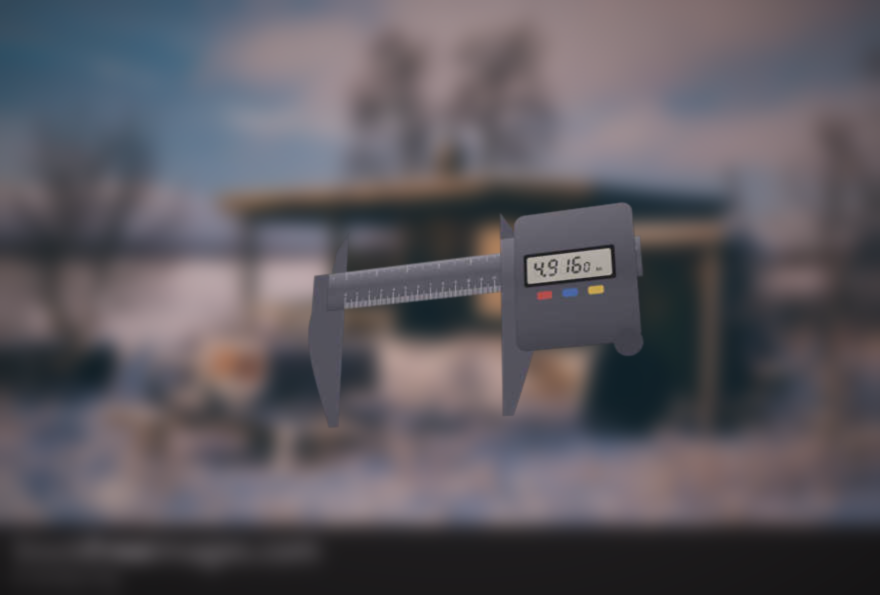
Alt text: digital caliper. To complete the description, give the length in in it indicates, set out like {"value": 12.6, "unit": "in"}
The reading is {"value": 4.9160, "unit": "in"}
